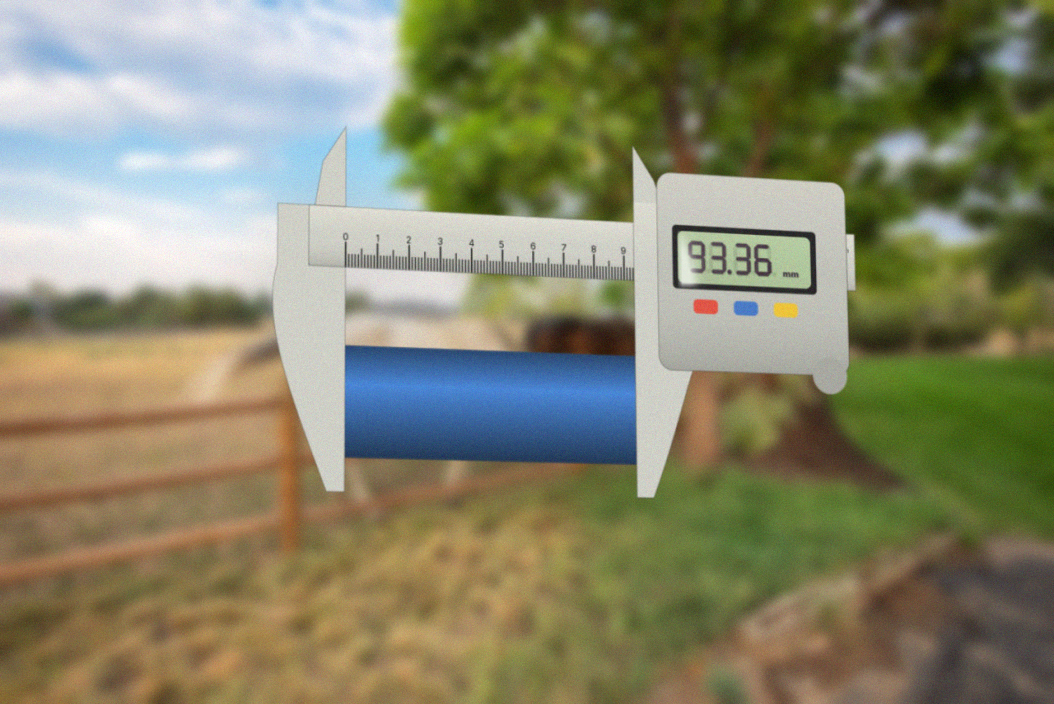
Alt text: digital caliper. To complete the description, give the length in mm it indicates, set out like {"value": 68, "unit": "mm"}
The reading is {"value": 93.36, "unit": "mm"}
